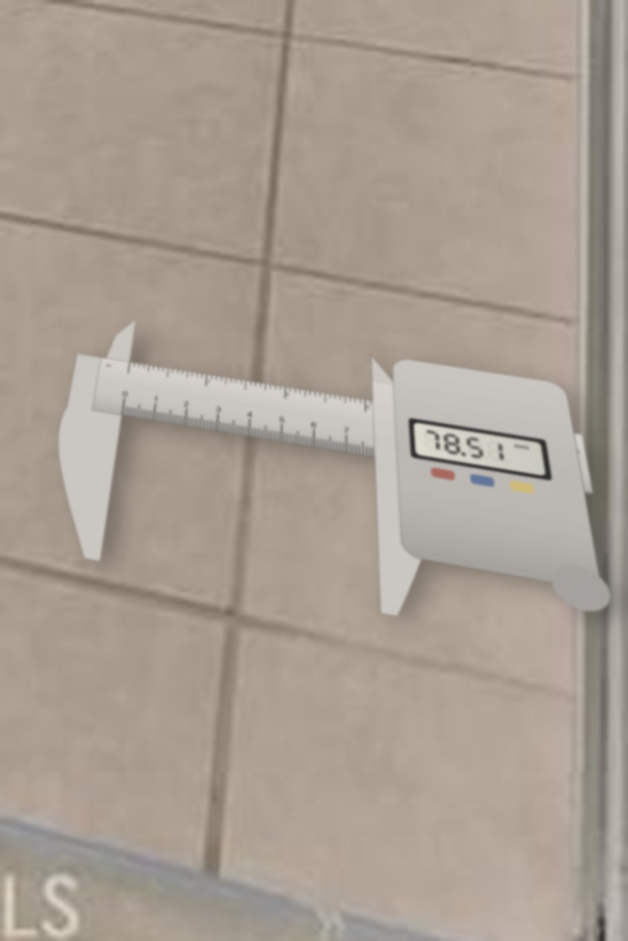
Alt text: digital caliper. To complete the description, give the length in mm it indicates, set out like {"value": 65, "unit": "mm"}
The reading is {"value": 78.51, "unit": "mm"}
